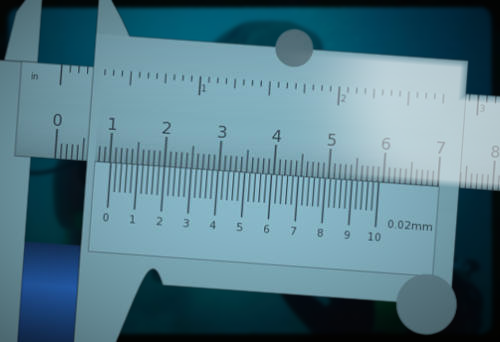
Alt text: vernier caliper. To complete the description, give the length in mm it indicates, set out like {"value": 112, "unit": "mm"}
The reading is {"value": 10.2, "unit": "mm"}
